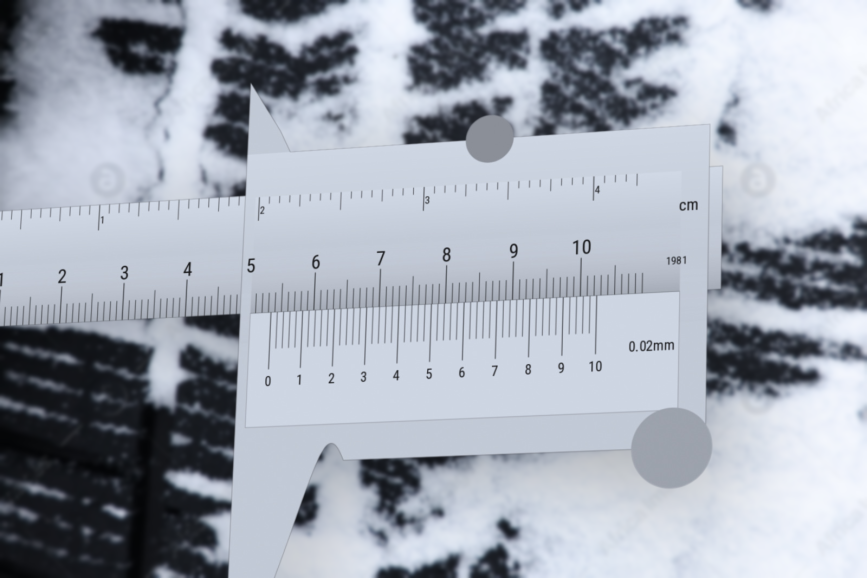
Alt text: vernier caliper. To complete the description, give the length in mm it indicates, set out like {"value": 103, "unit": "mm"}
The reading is {"value": 53.4, "unit": "mm"}
